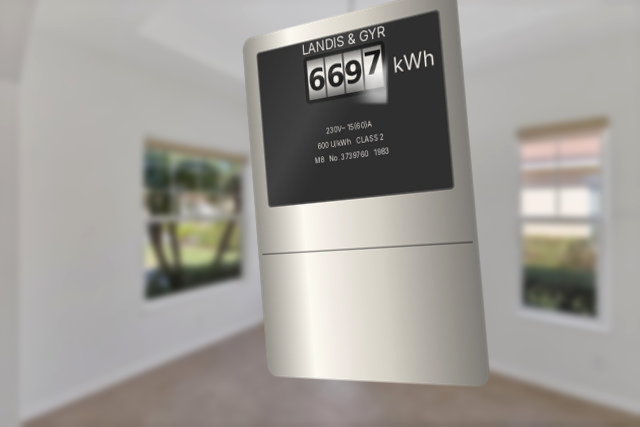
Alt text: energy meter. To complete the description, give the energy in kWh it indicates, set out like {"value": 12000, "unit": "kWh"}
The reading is {"value": 6697, "unit": "kWh"}
